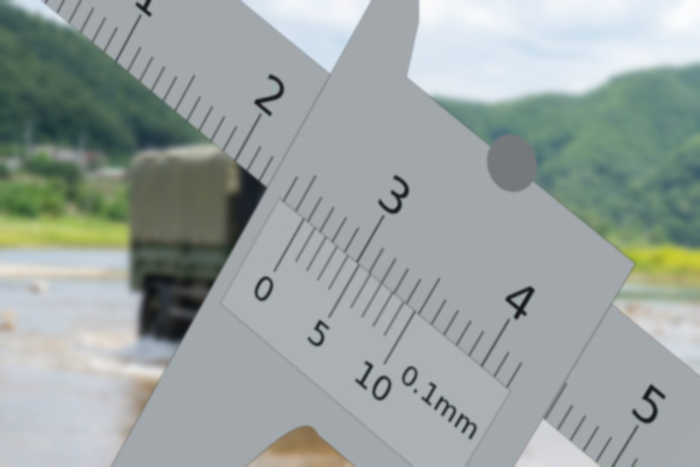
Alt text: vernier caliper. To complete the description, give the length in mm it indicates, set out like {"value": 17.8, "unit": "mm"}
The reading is {"value": 25.7, "unit": "mm"}
